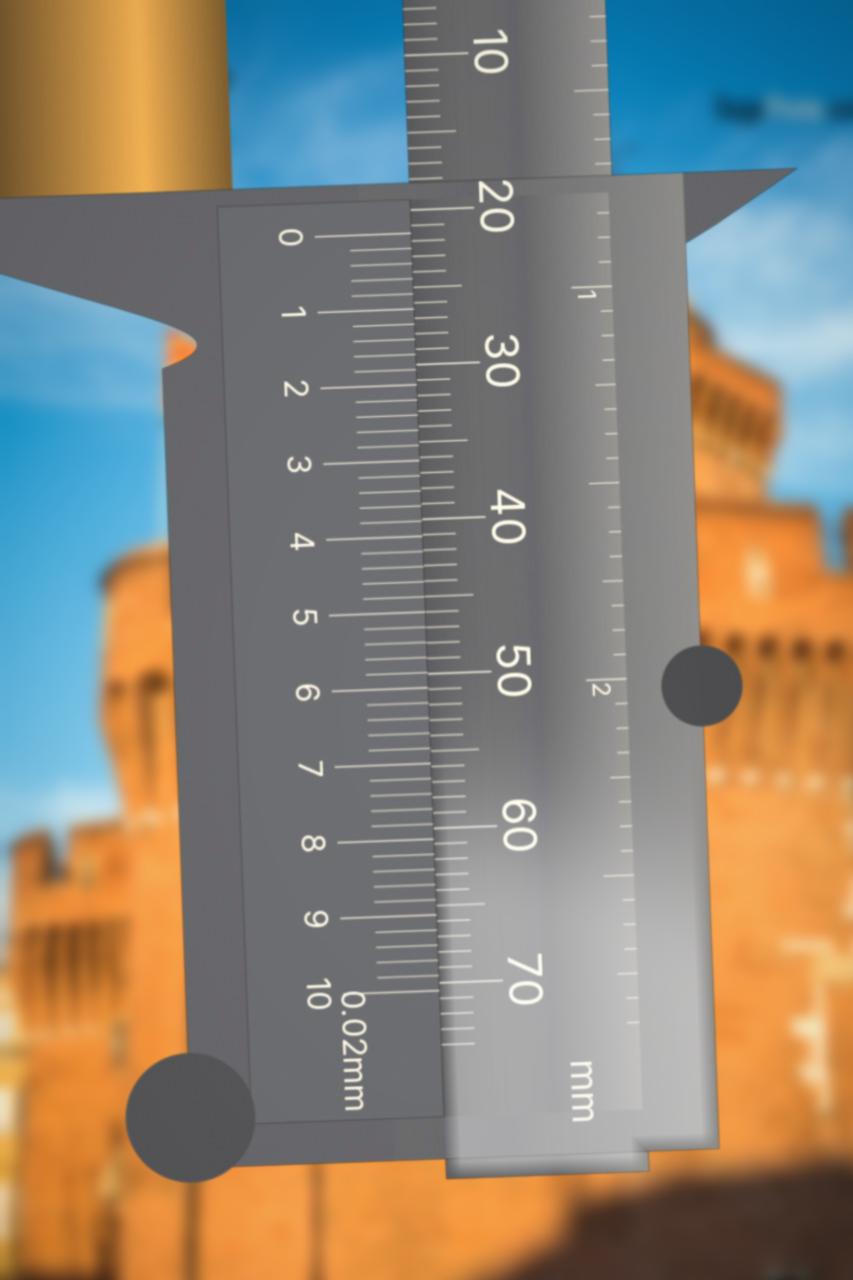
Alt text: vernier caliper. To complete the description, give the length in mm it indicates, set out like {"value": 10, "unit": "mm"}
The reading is {"value": 21.5, "unit": "mm"}
